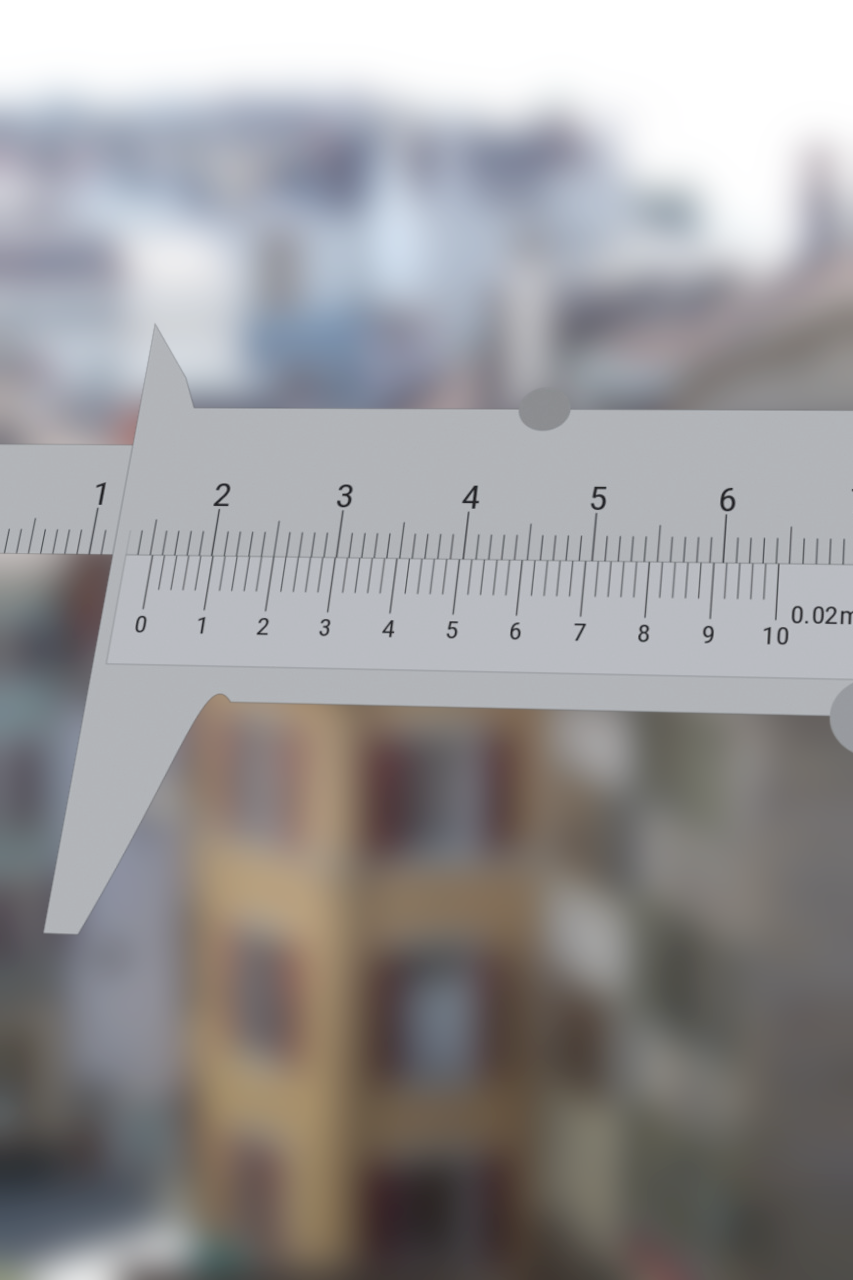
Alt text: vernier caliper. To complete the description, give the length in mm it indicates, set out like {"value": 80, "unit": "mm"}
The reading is {"value": 15.2, "unit": "mm"}
